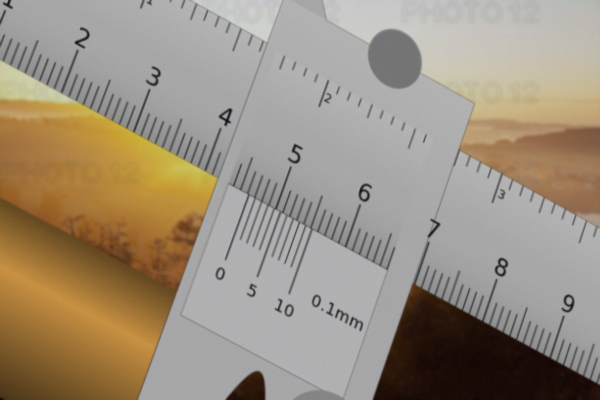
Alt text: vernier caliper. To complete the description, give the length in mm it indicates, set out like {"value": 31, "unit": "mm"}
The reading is {"value": 46.2, "unit": "mm"}
